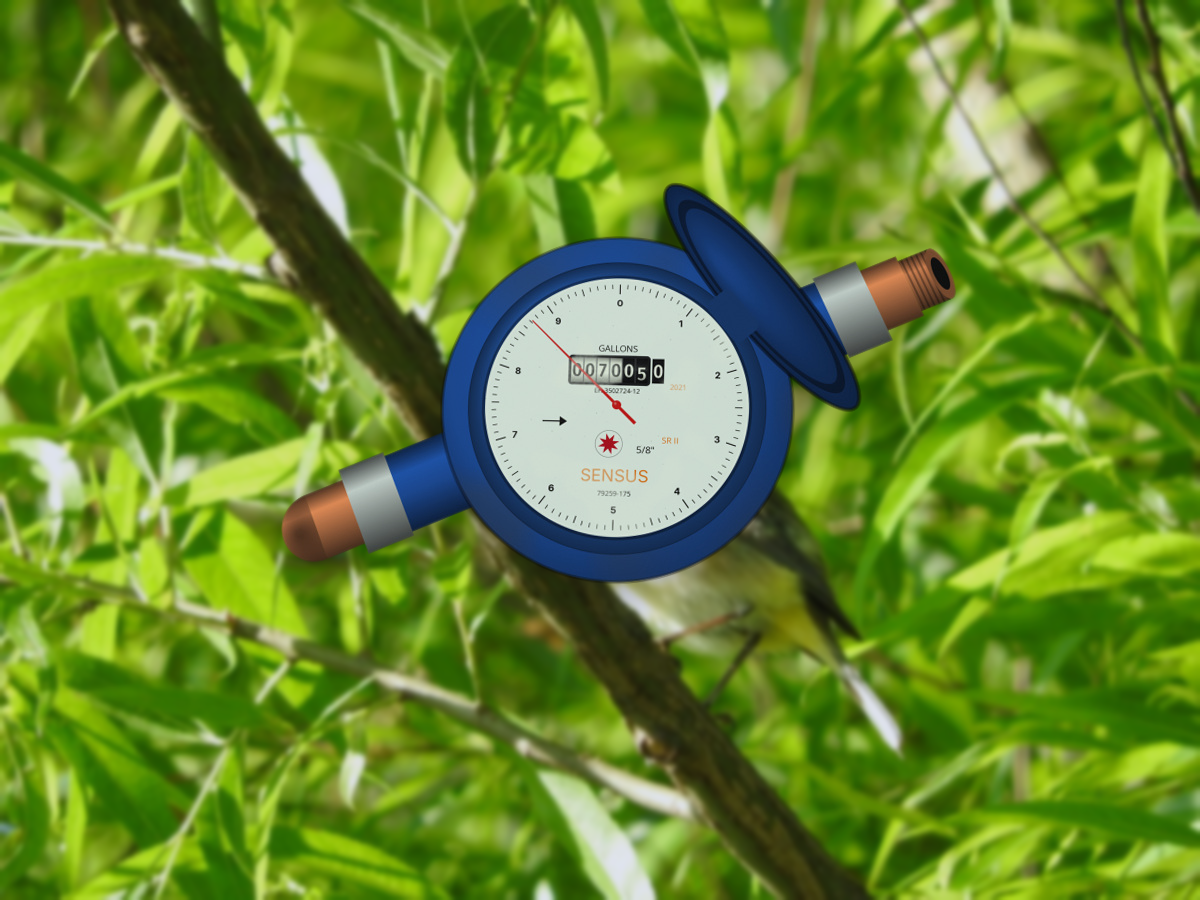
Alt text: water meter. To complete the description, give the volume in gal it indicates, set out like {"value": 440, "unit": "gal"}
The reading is {"value": 70048.7, "unit": "gal"}
